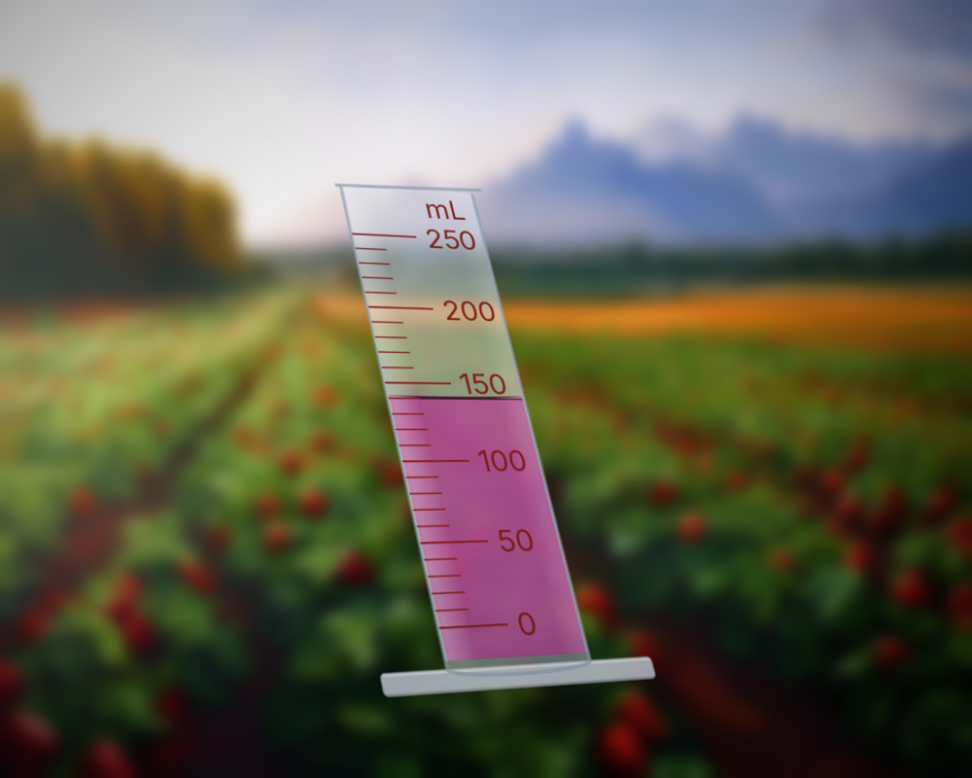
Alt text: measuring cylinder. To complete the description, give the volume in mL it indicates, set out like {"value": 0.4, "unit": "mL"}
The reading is {"value": 140, "unit": "mL"}
